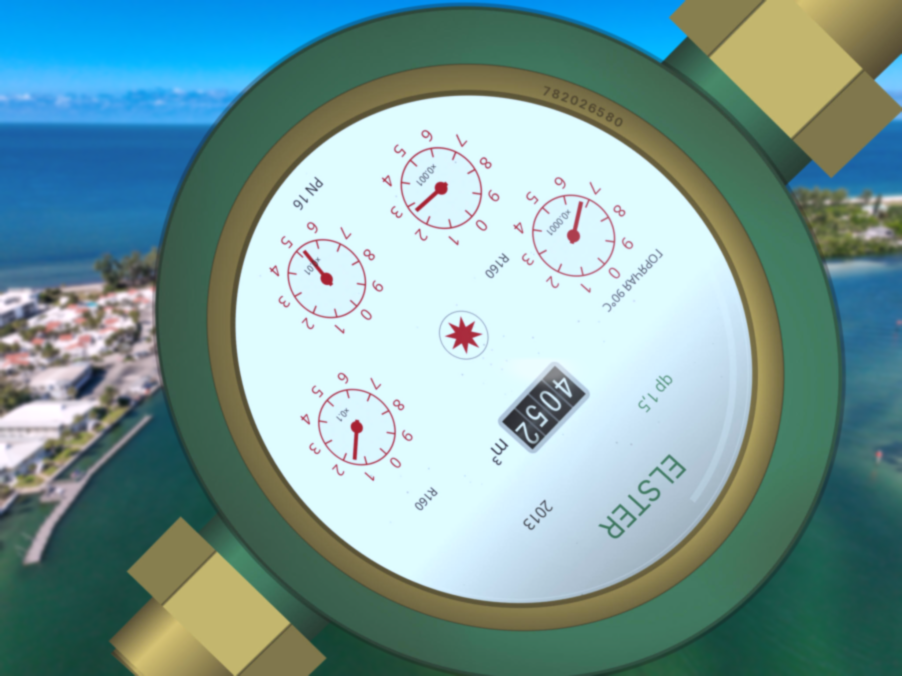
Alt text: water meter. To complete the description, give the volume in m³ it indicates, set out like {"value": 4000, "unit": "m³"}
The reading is {"value": 4052.1526, "unit": "m³"}
